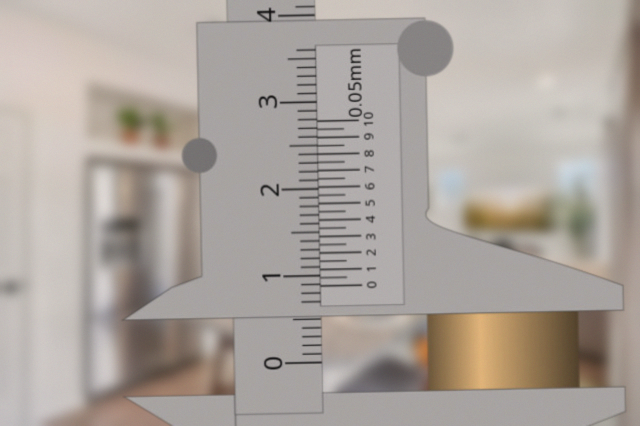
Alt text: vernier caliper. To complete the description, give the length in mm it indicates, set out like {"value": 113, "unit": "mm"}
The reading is {"value": 8.8, "unit": "mm"}
